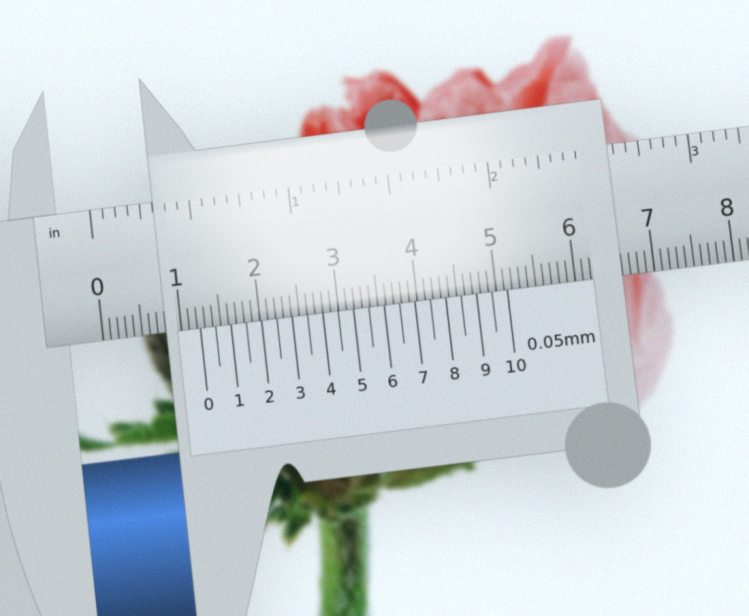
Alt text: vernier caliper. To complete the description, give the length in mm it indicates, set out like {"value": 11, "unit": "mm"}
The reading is {"value": 12.4, "unit": "mm"}
